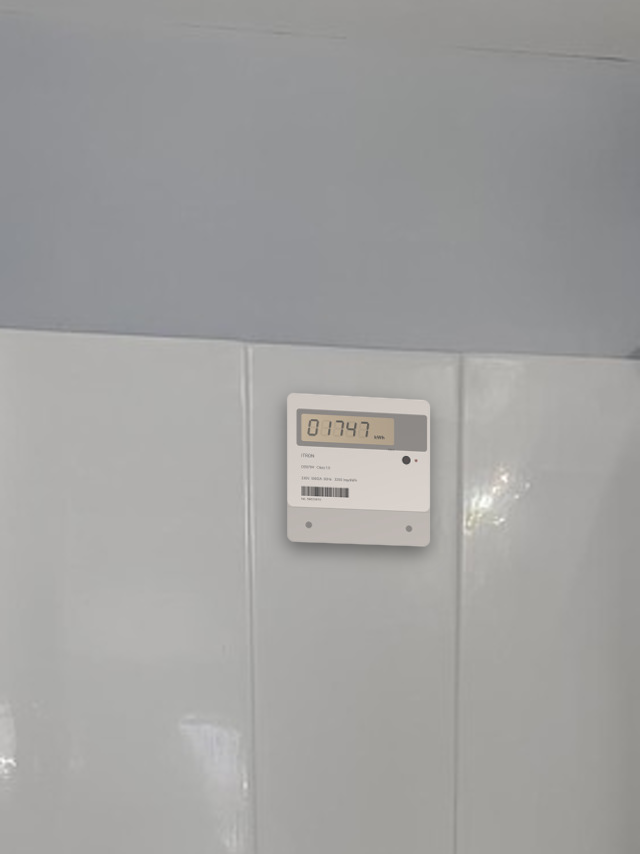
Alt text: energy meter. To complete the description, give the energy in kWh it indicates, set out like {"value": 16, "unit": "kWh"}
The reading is {"value": 1747, "unit": "kWh"}
